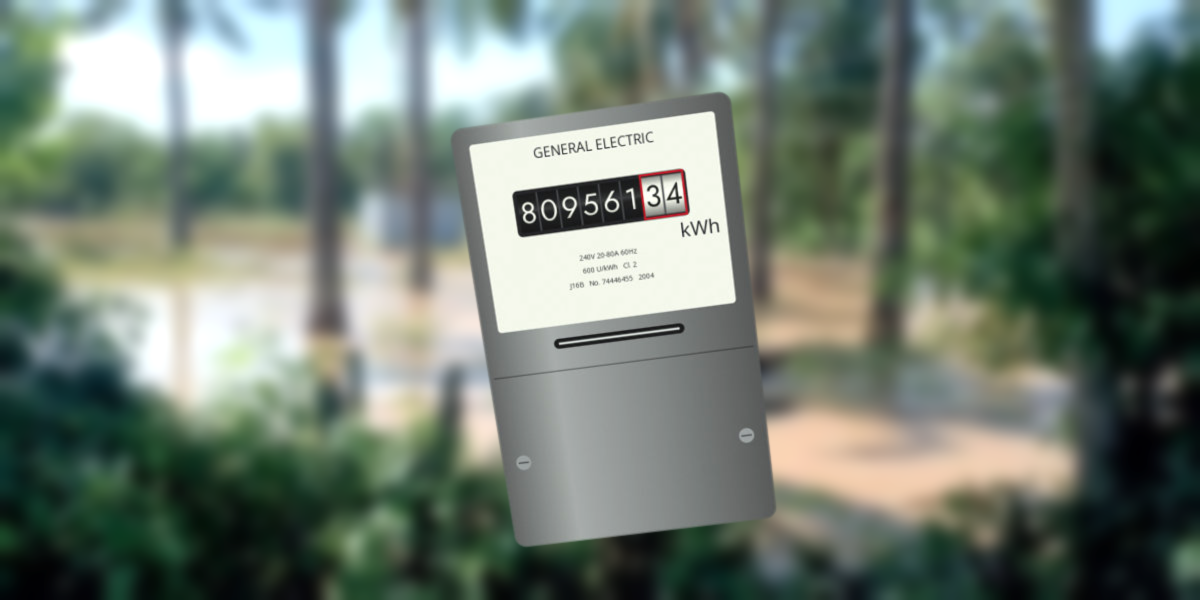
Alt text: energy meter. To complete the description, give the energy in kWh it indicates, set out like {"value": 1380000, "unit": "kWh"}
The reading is {"value": 809561.34, "unit": "kWh"}
